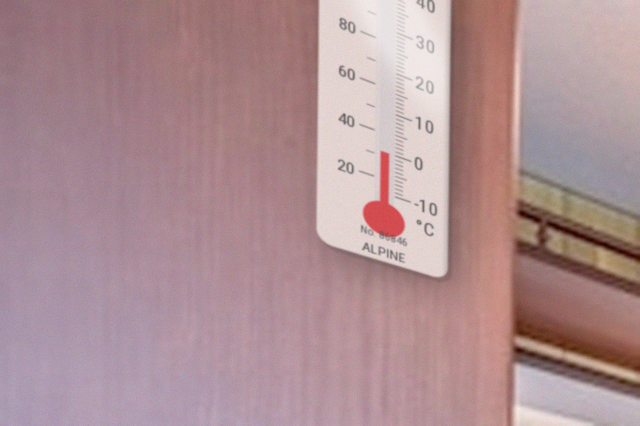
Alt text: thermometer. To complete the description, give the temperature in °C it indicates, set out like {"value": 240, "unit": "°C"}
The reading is {"value": 0, "unit": "°C"}
